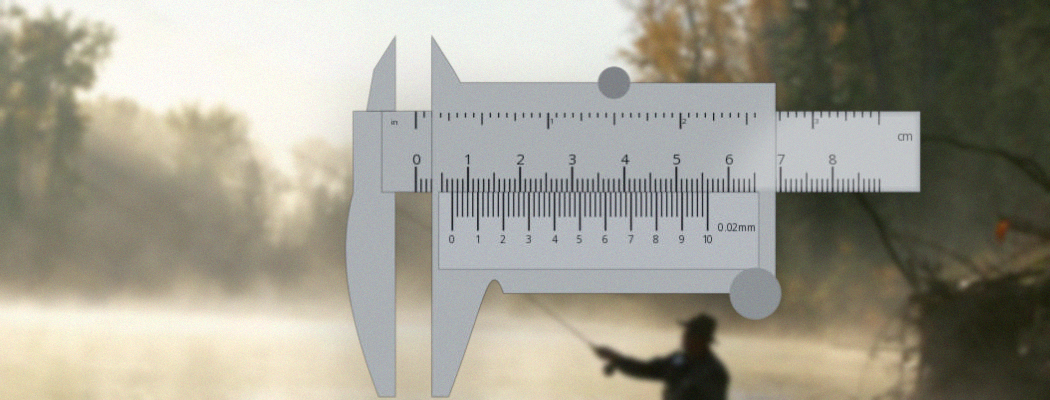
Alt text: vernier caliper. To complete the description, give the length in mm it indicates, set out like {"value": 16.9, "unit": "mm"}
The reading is {"value": 7.0, "unit": "mm"}
